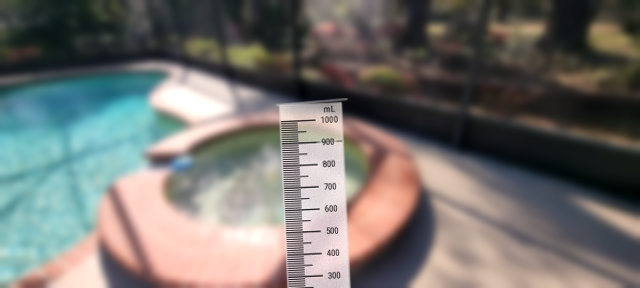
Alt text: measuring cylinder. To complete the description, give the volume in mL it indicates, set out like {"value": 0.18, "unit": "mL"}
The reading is {"value": 900, "unit": "mL"}
